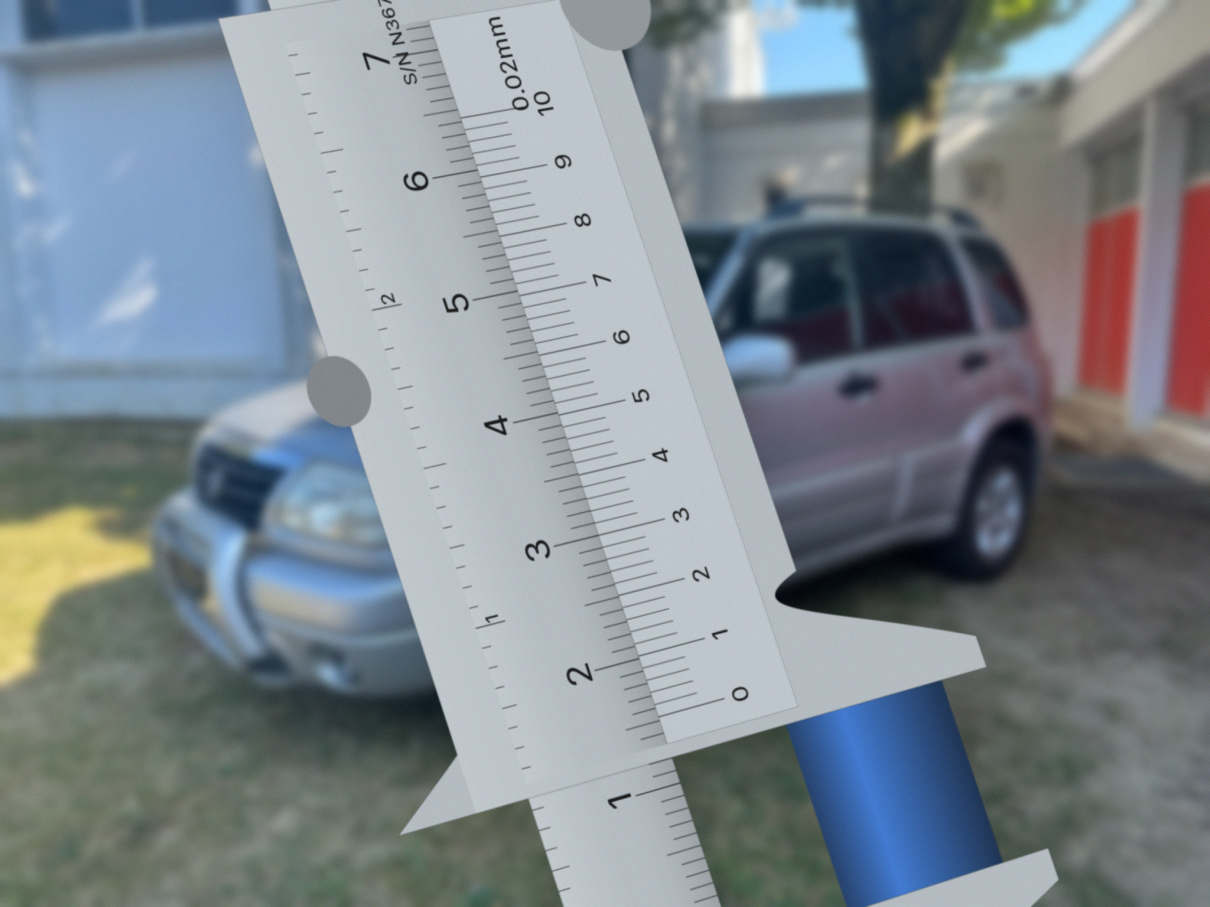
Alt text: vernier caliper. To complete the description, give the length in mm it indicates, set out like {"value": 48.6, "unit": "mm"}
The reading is {"value": 15.3, "unit": "mm"}
